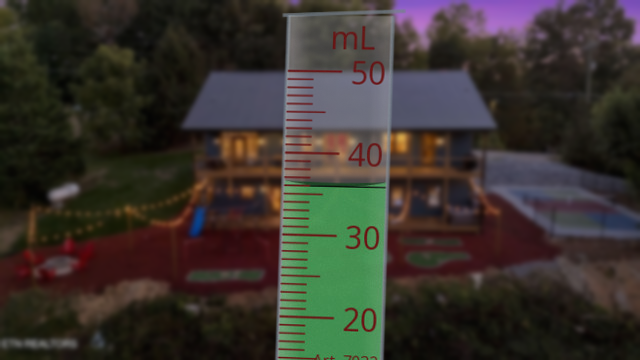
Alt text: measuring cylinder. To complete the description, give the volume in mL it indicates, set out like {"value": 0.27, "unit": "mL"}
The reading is {"value": 36, "unit": "mL"}
